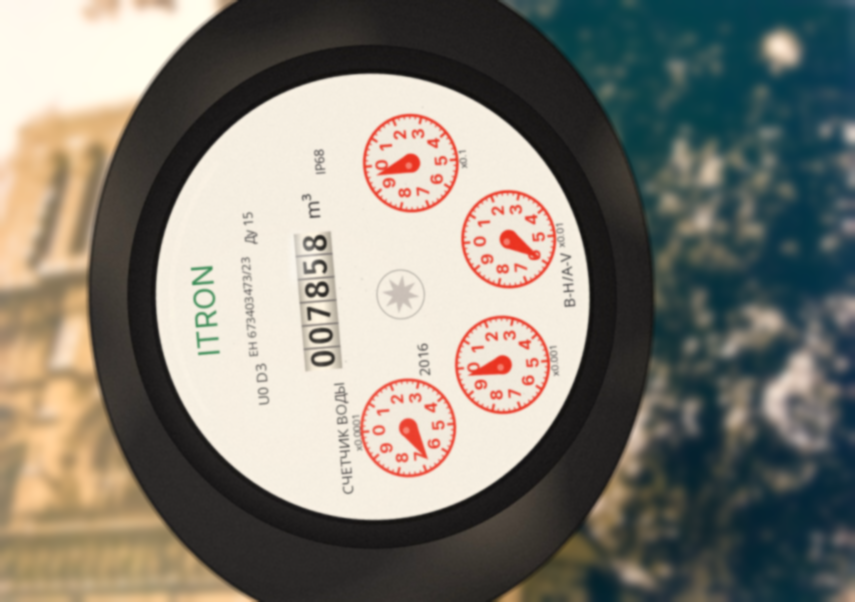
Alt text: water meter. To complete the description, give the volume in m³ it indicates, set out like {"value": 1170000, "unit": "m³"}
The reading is {"value": 7857.9596, "unit": "m³"}
